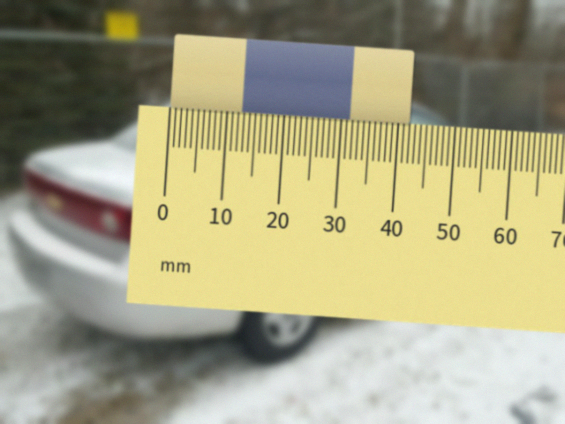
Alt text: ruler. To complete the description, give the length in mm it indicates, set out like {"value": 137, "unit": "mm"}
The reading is {"value": 42, "unit": "mm"}
